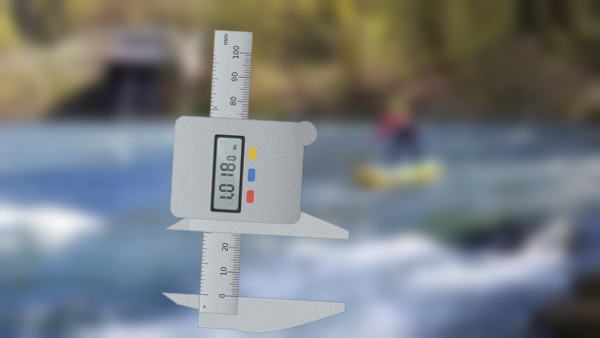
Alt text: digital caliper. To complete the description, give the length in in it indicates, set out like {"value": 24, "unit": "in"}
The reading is {"value": 1.0180, "unit": "in"}
